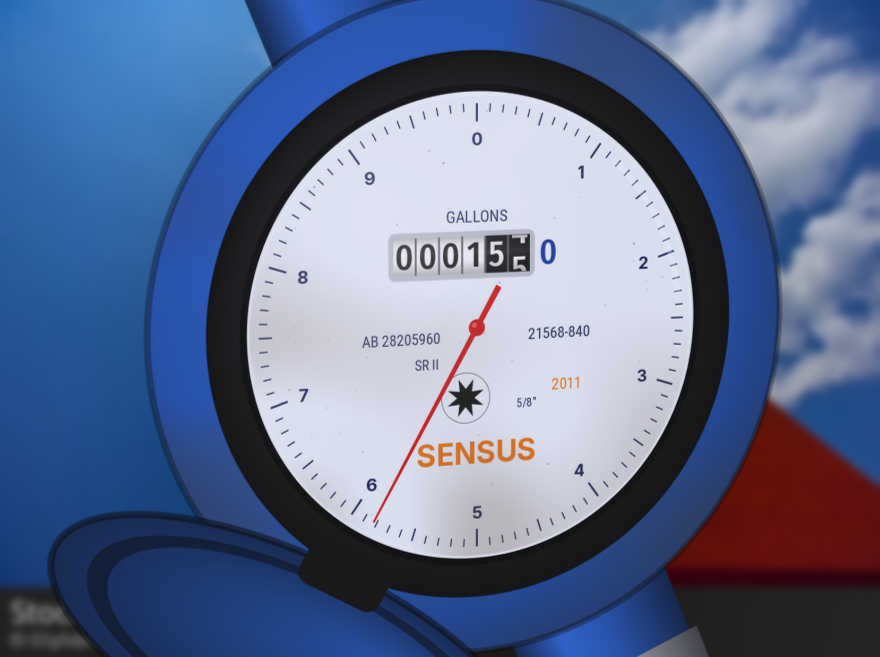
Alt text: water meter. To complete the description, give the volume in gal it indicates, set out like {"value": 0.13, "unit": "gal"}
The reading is {"value": 1545.8, "unit": "gal"}
